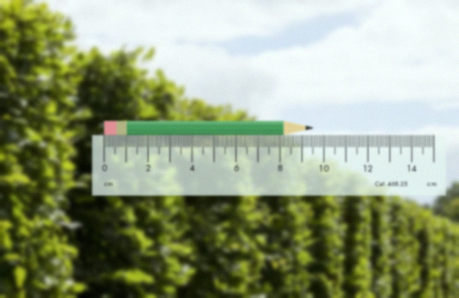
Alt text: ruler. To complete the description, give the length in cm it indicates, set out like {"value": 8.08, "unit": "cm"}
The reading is {"value": 9.5, "unit": "cm"}
